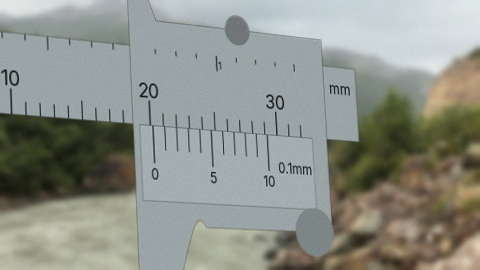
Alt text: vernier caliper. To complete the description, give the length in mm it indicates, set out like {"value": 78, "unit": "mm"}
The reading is {"value": 20.2, "unit": "mm"}
